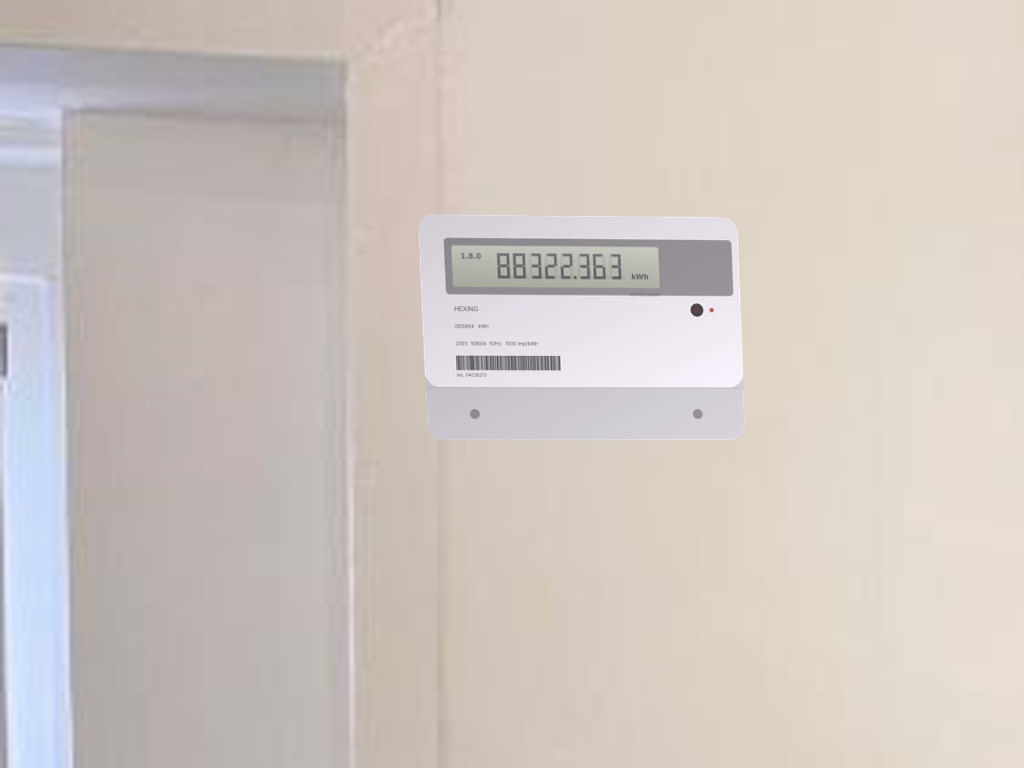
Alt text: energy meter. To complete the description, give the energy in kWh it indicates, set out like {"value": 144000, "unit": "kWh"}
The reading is {"value": 88322.363, "unit": "kWh"}
